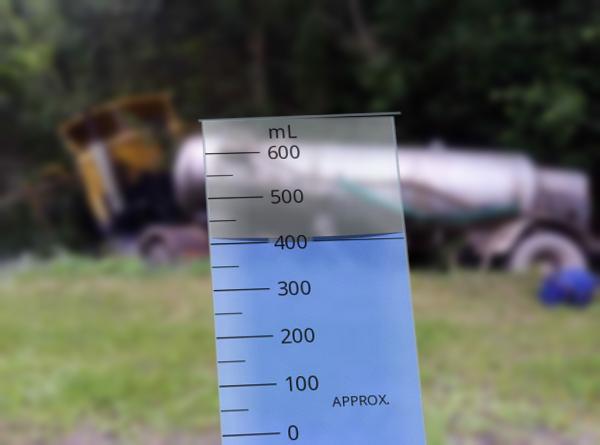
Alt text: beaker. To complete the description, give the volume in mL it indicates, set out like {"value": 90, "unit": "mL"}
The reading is {"value": 400, "unit": "mL"}
